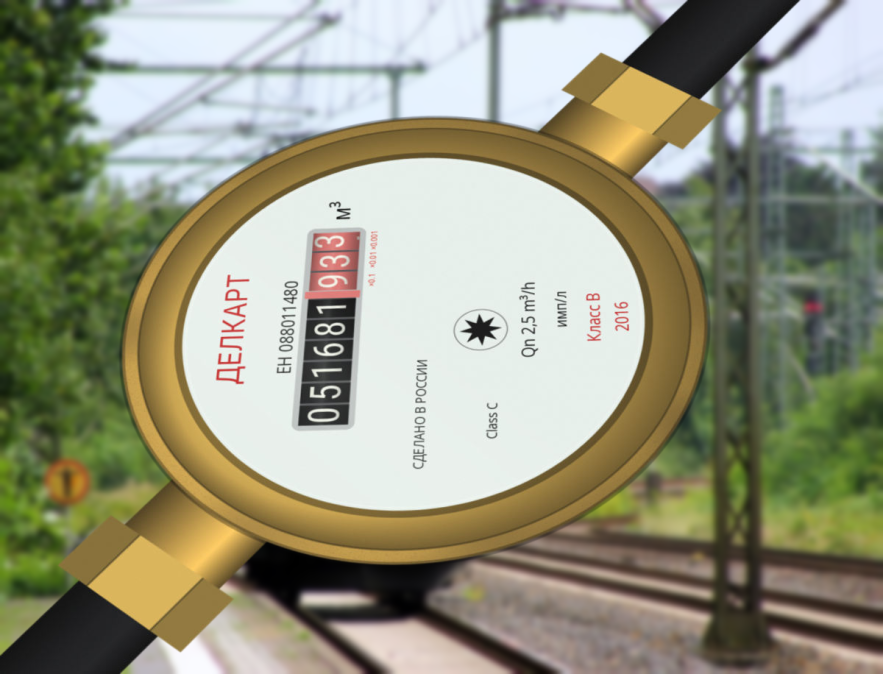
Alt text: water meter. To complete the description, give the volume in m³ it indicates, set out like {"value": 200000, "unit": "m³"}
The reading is {"value": 51681.933, "unit": "m³"}
